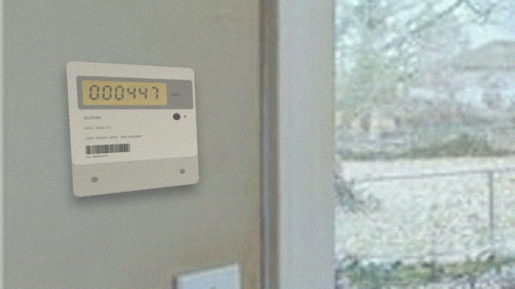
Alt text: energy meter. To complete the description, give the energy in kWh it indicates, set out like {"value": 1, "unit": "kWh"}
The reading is {"value": 447, "unit": "kWh"}
